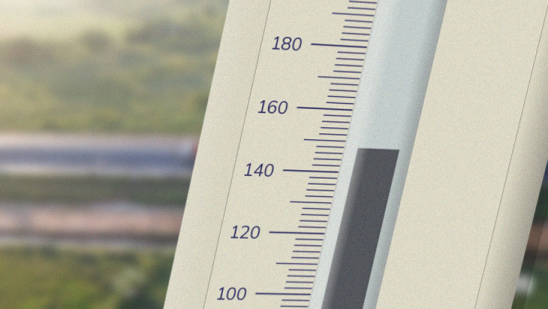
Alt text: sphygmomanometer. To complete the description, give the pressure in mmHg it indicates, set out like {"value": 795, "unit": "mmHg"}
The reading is {"value": 148, "unit": "mmHg"}
